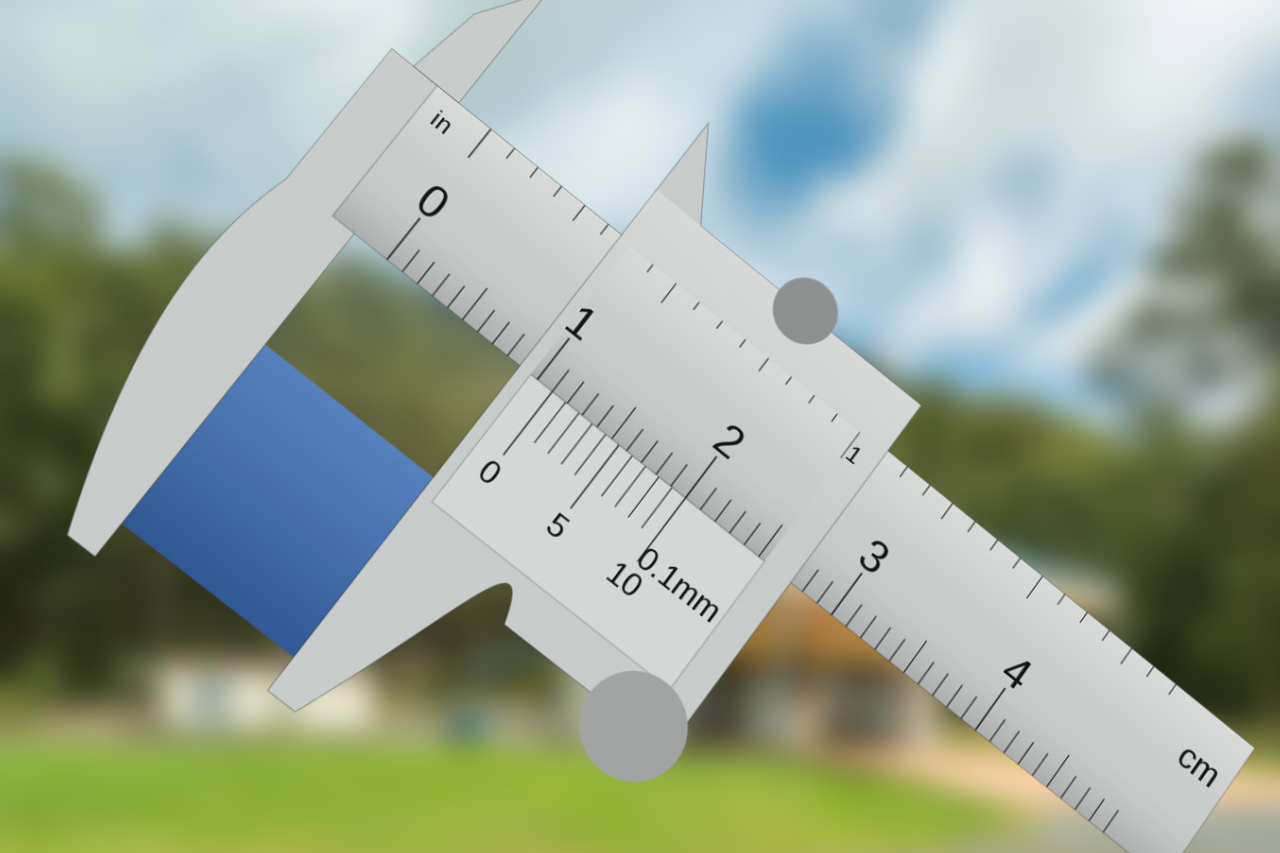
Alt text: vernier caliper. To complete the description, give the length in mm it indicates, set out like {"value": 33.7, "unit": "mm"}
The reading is {"value": 11.0, "unit": "mm"}
